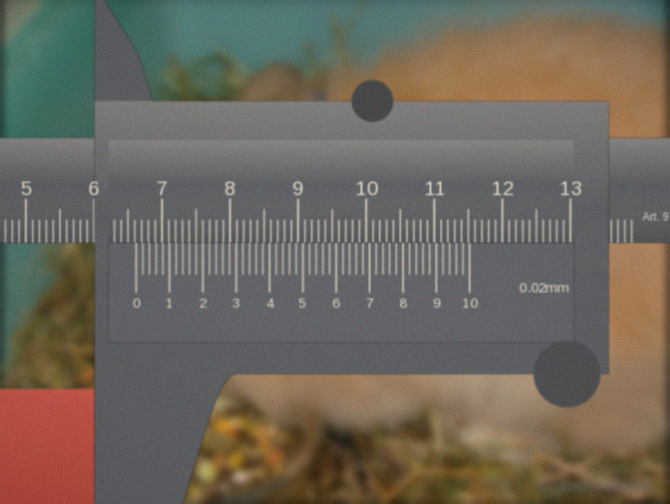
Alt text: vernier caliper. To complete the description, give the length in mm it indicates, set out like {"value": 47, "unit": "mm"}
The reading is {"value": 66.2, "unit": "mm"}
